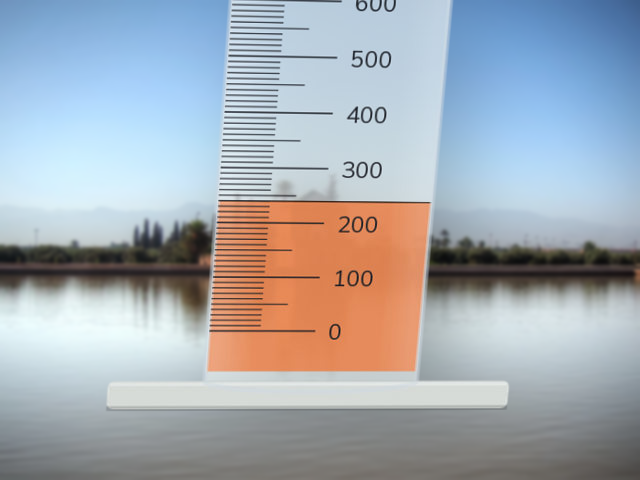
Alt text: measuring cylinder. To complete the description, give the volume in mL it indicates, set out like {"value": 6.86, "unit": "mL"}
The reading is {"value": 240, "unit": "mL"}
